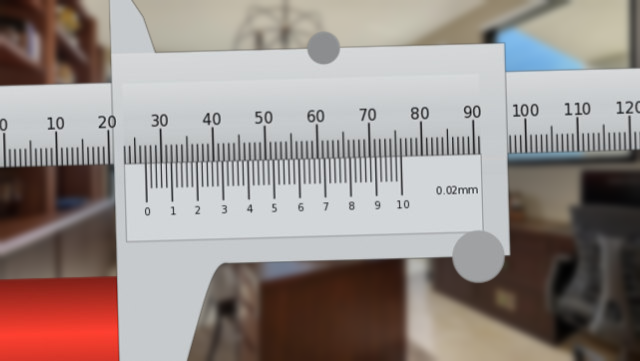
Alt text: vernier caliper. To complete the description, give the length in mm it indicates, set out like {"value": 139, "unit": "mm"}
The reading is {"value": 27.0, "unit": "mm"}
